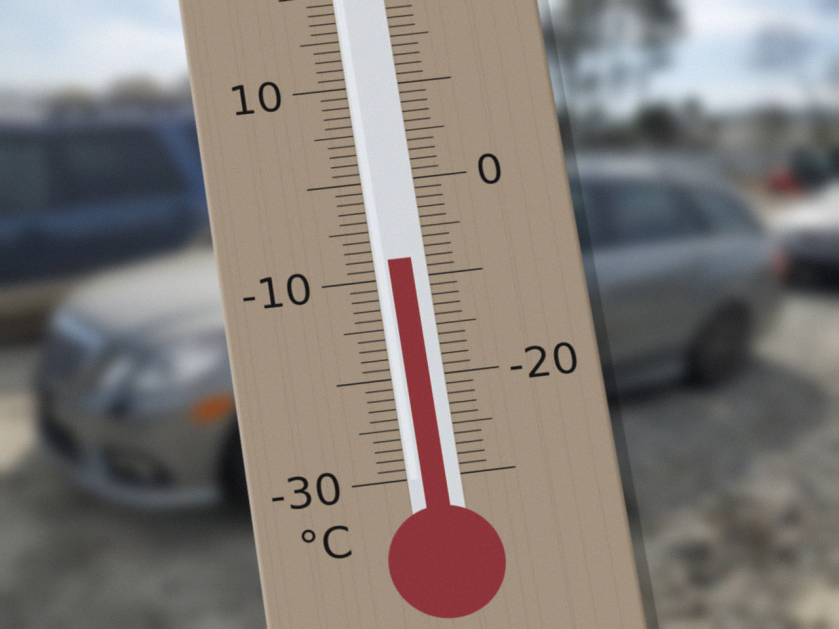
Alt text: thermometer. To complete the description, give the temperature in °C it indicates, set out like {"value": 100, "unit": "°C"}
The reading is {"value": -8, "unit": "°C"}
